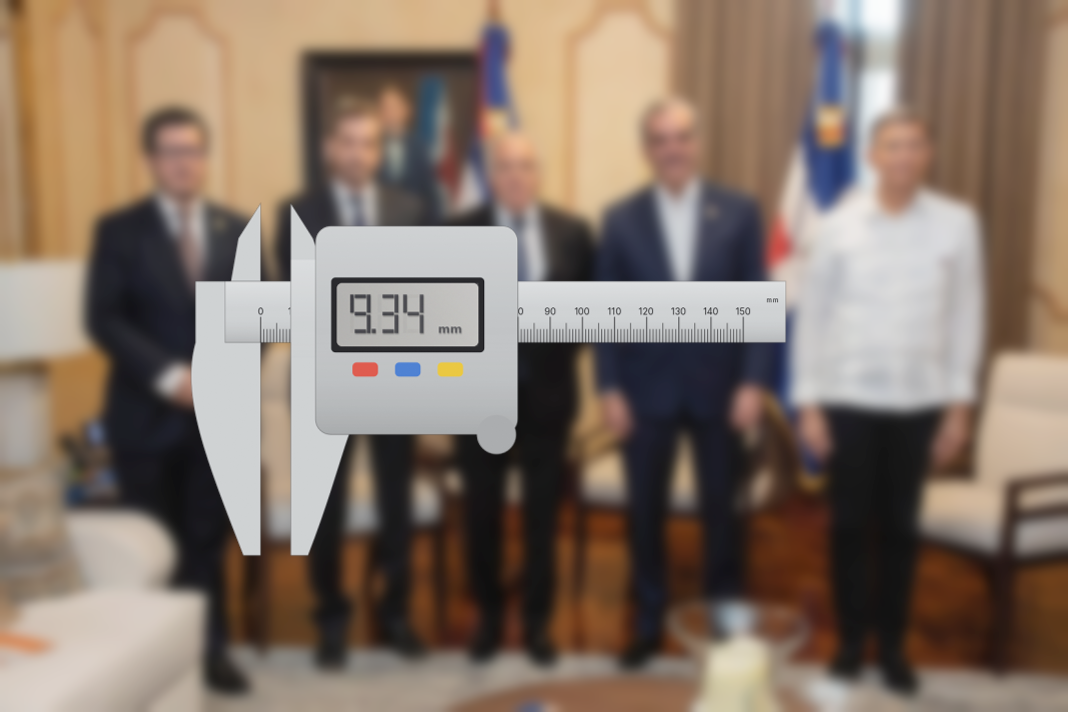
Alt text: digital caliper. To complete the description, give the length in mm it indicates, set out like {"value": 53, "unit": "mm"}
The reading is {"value": 9.34, "unit": "mm"}
